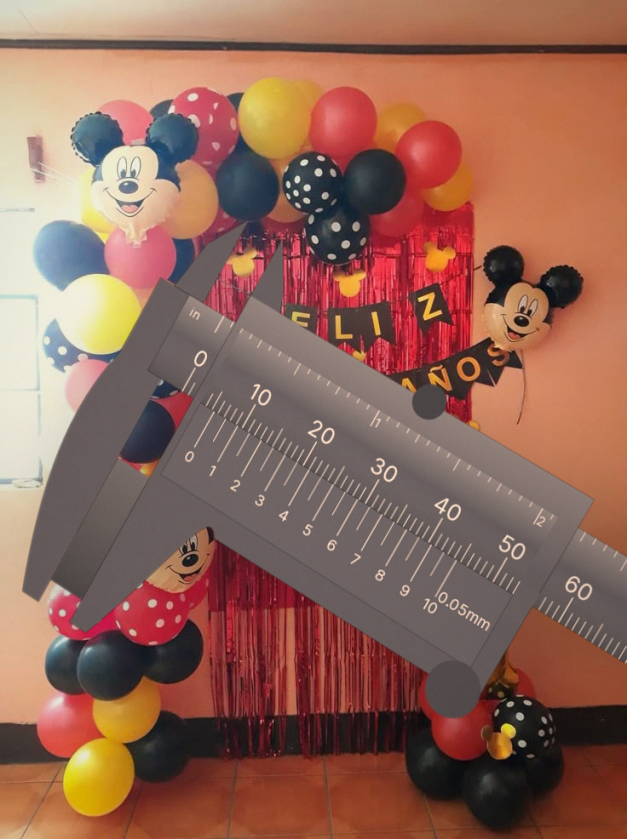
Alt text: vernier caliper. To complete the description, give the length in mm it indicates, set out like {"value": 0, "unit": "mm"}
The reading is {"value": 5.4, "unit": "mm"}
